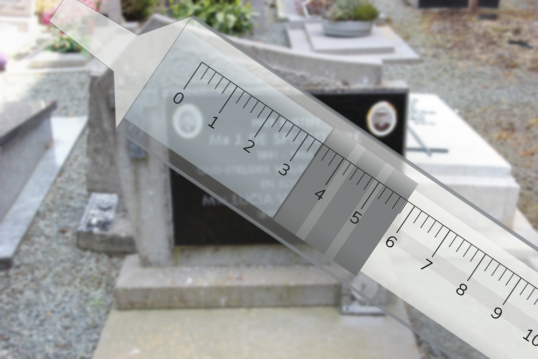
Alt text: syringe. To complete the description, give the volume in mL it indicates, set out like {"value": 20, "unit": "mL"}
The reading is {"value": 3.4, "unit": "mL"}
